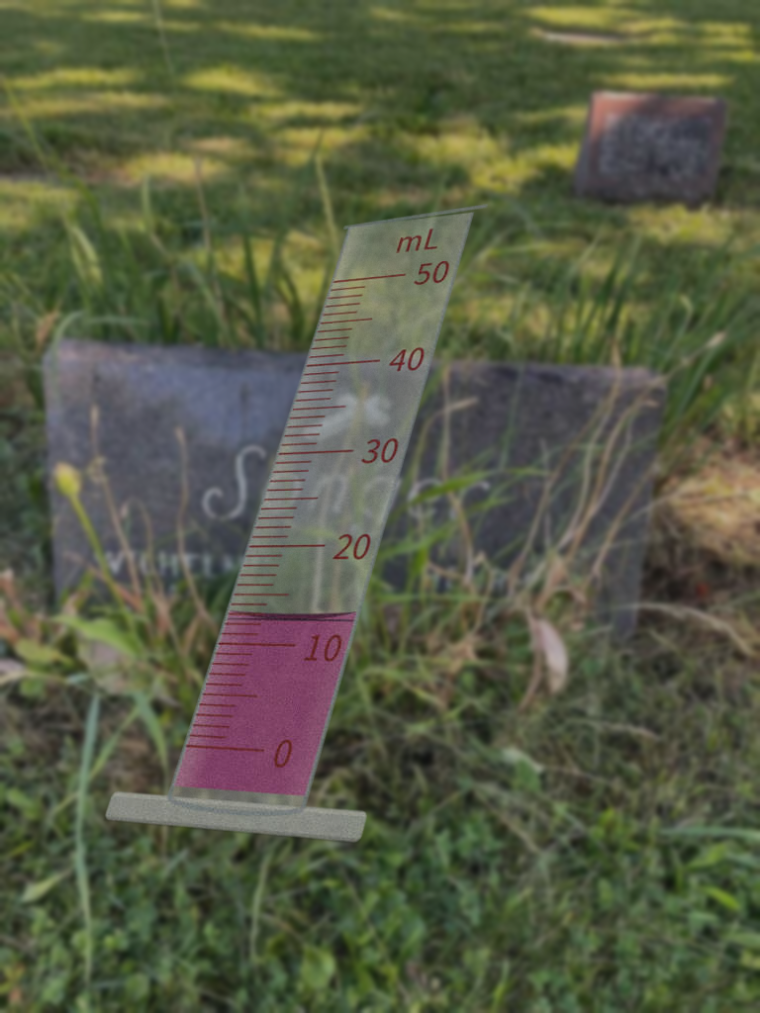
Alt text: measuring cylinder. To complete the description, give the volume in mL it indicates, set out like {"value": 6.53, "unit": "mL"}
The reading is {"value": 12.5, "unit": "mL"}
